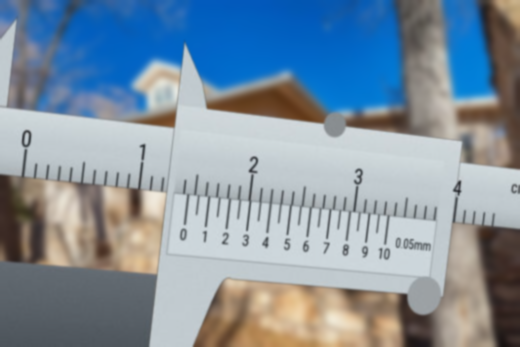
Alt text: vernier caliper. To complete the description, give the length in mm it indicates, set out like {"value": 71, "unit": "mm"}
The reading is {"value": 14.4, "unit": "mm"}
